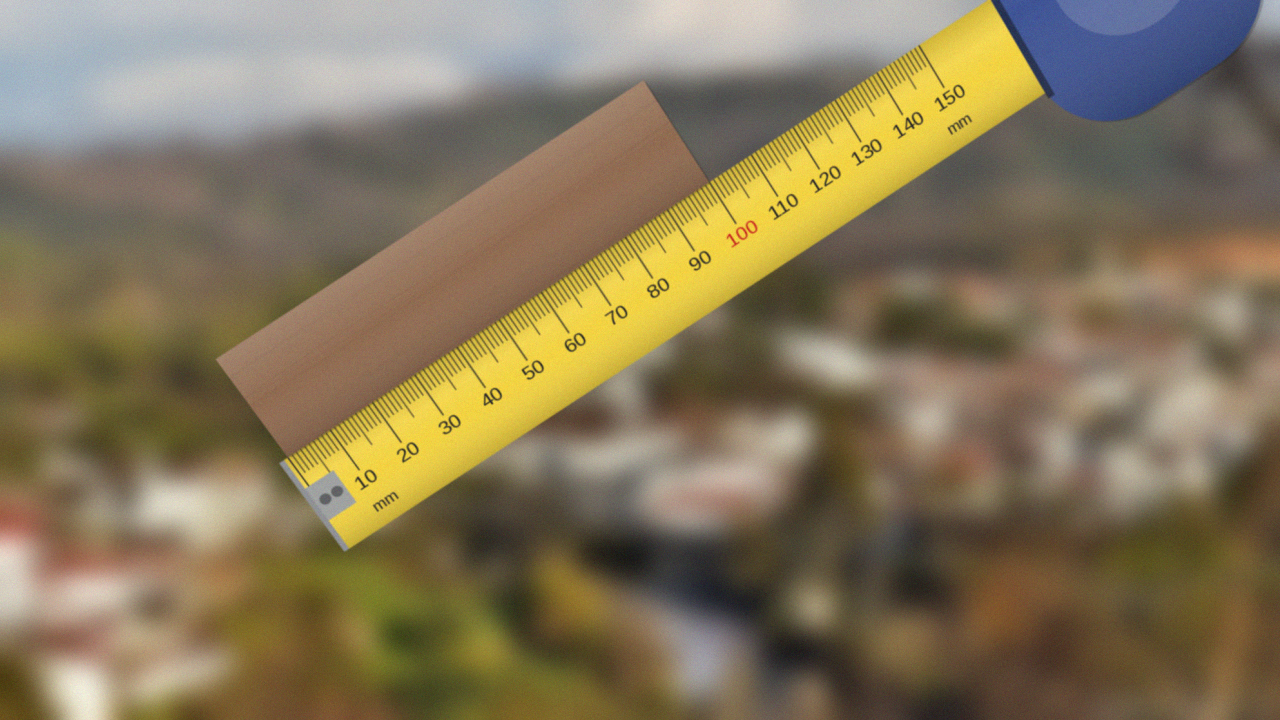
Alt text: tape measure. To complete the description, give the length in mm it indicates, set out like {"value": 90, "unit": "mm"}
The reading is {"value": 100, "unit": "mm"}
